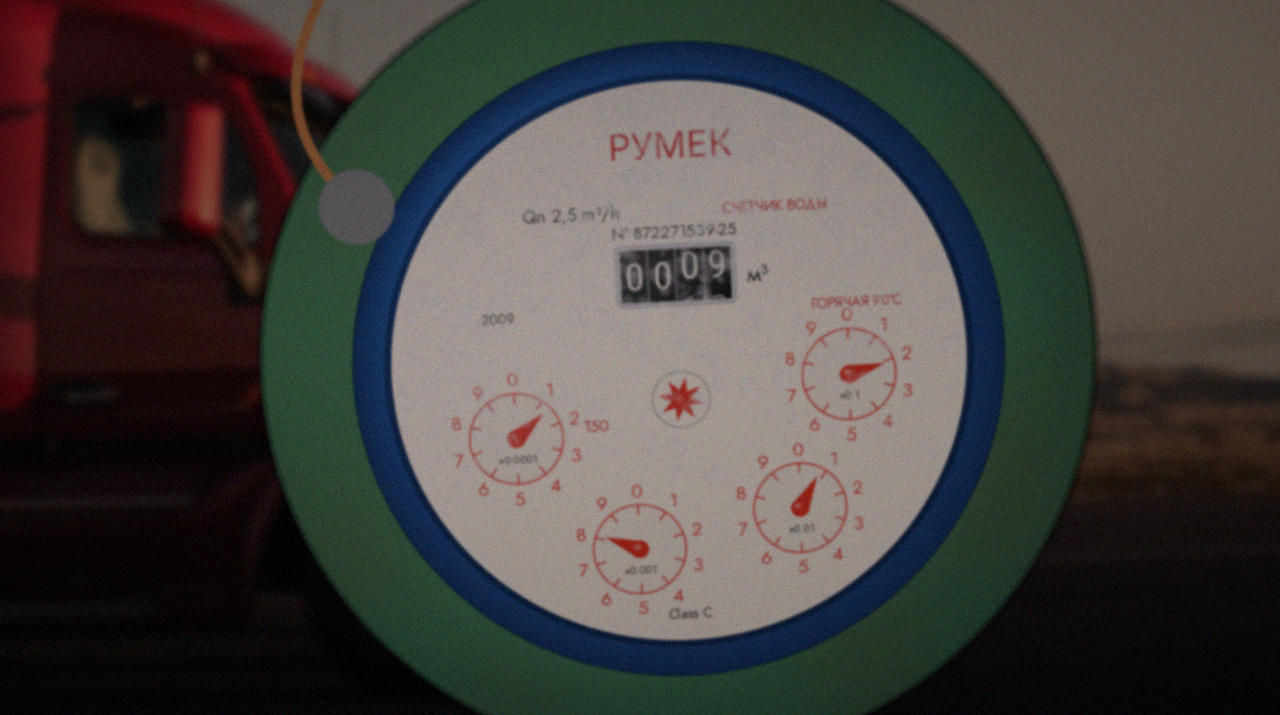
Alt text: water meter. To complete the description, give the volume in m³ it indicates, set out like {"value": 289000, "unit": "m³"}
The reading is {"value": 9.2081, "unit": "m³"}
